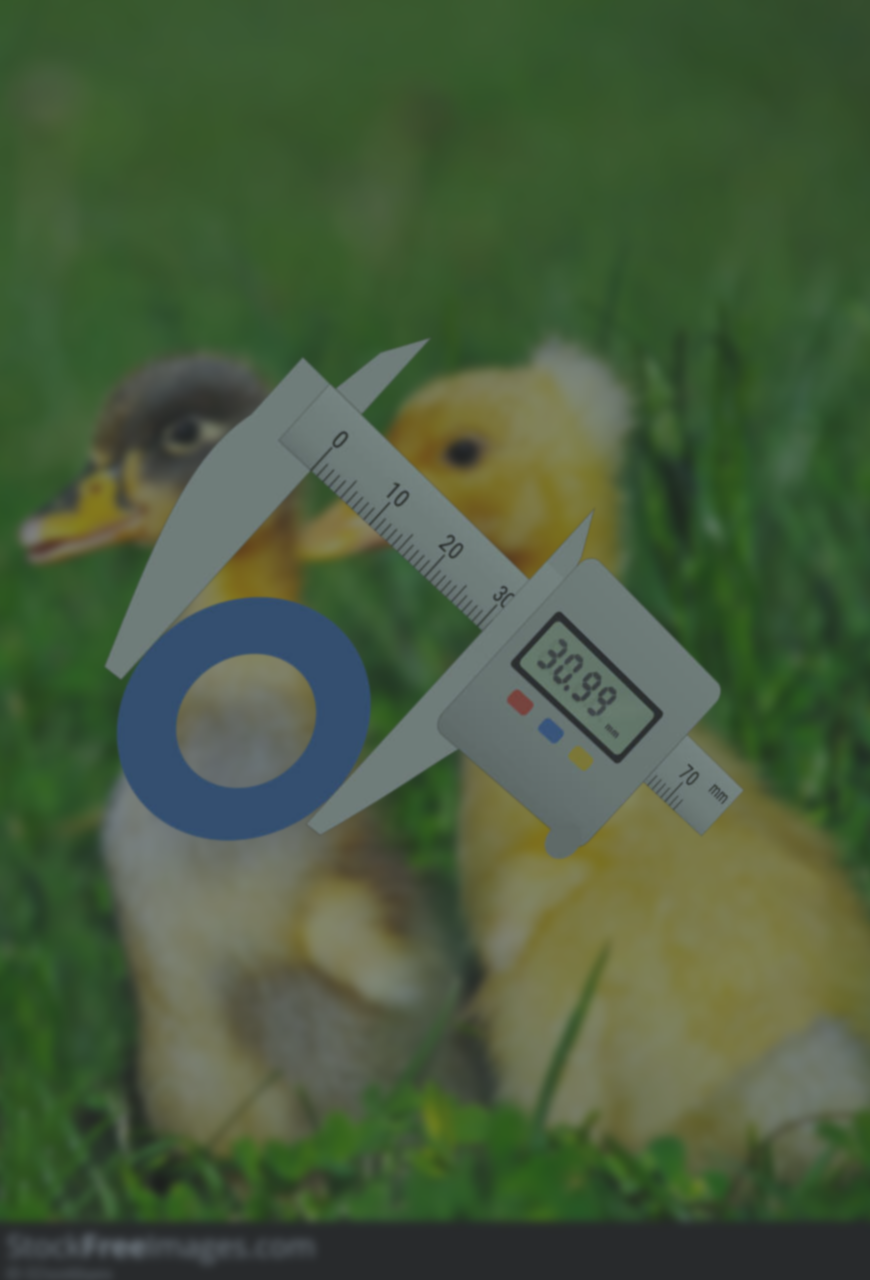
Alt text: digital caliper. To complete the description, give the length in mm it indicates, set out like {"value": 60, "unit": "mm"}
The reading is {"value": 30.99, "unit": "mm"}
